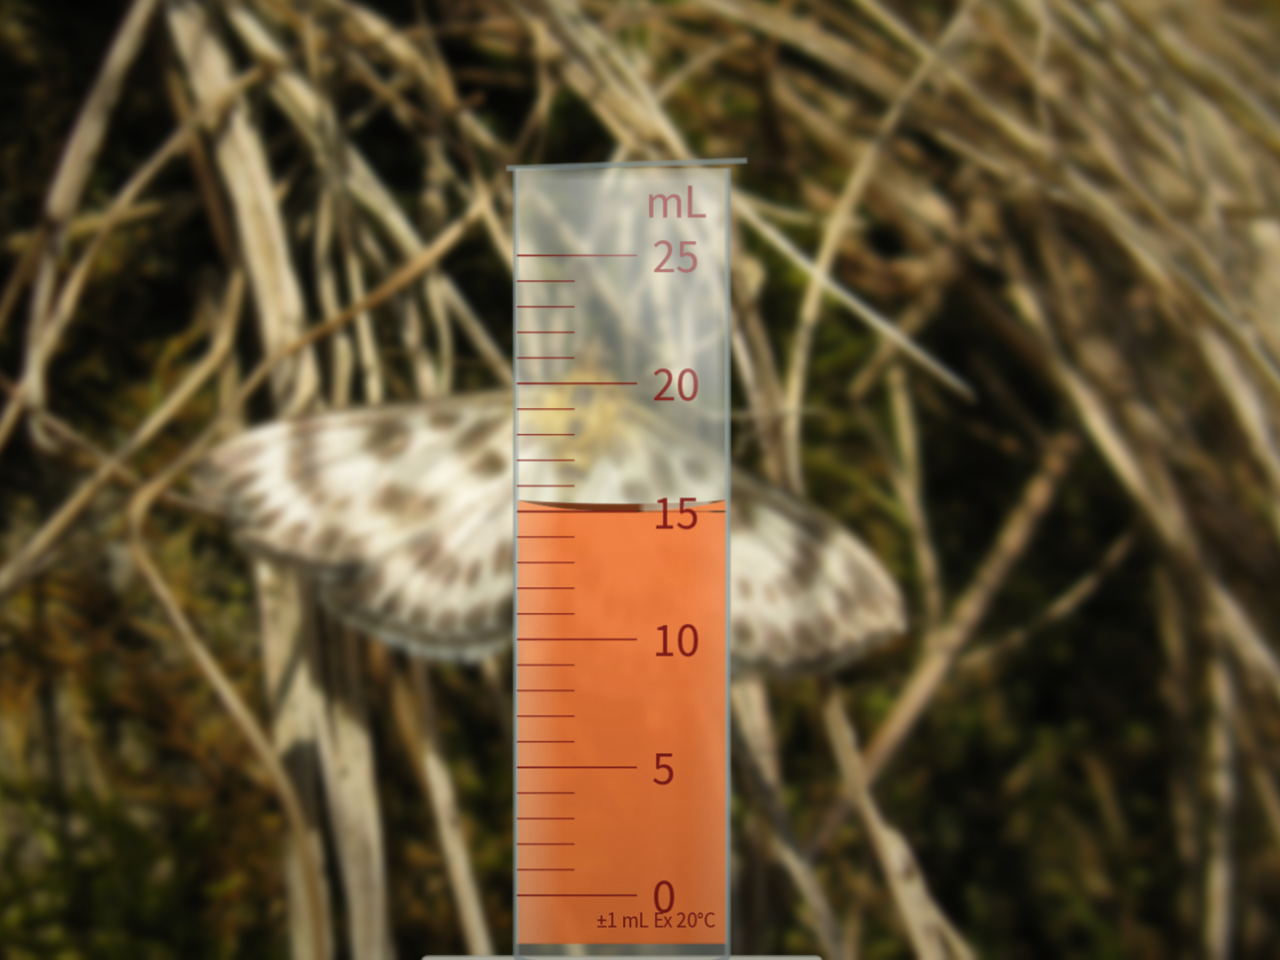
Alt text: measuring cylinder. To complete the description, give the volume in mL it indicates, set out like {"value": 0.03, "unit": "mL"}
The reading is {"value": 15, "unit": "mL"}
